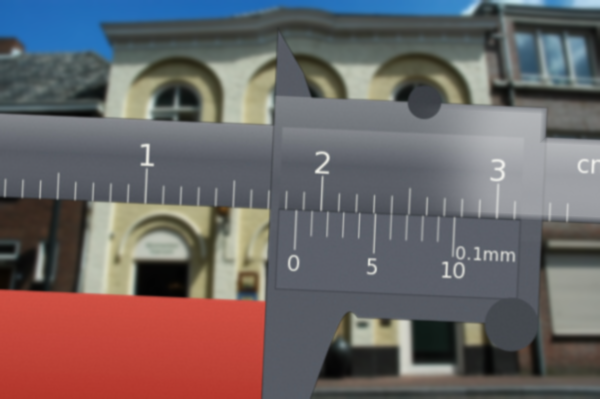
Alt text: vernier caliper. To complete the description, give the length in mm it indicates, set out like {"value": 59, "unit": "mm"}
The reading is {"value": 18.6, "unit": "mm"}
